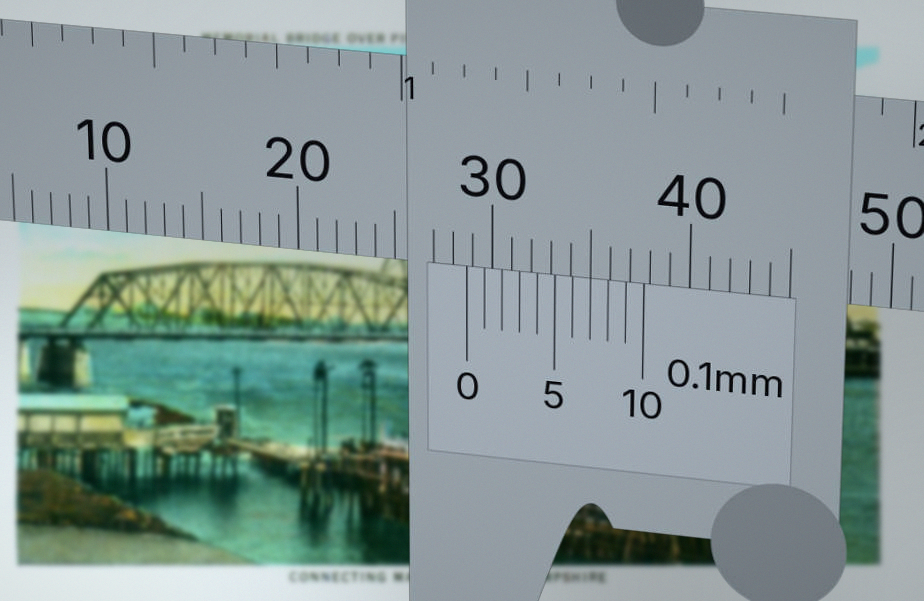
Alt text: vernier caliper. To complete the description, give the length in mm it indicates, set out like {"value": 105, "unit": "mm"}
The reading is {"value": 28.7, "unit": "mm"}
